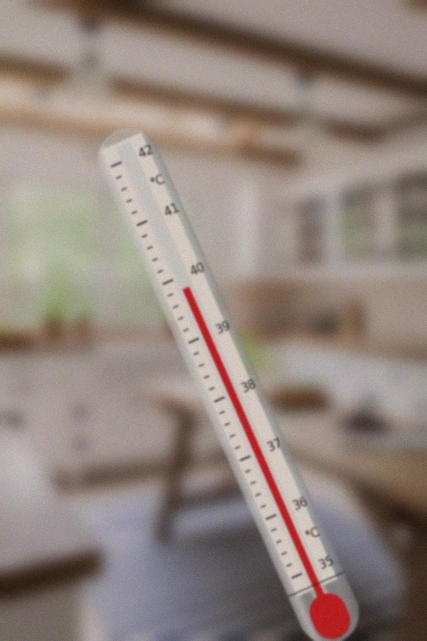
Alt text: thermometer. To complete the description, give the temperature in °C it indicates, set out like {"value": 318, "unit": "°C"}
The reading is {"value": 39.8, "unit": "°C"}
